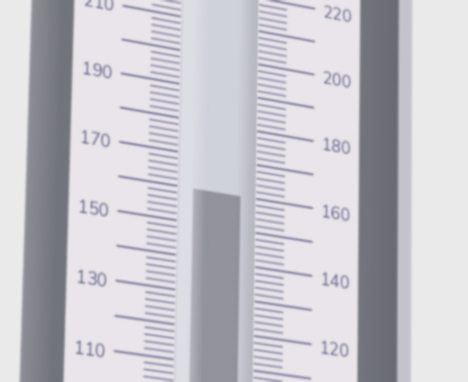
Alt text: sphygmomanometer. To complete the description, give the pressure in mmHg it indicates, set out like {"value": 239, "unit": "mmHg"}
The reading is {"value": 160, "unit": "mmHg"}
